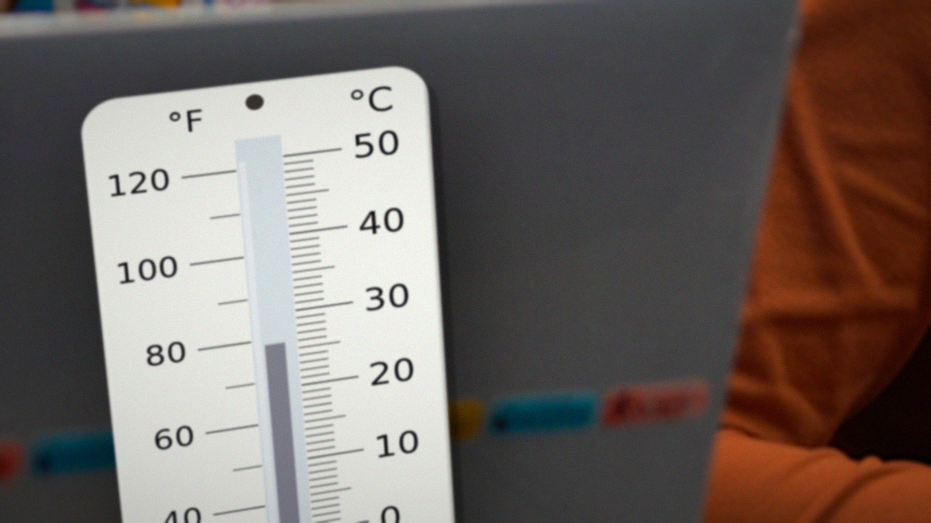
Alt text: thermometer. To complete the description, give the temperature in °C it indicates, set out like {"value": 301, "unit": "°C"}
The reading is {"value": 26, "unit": "°C"}
